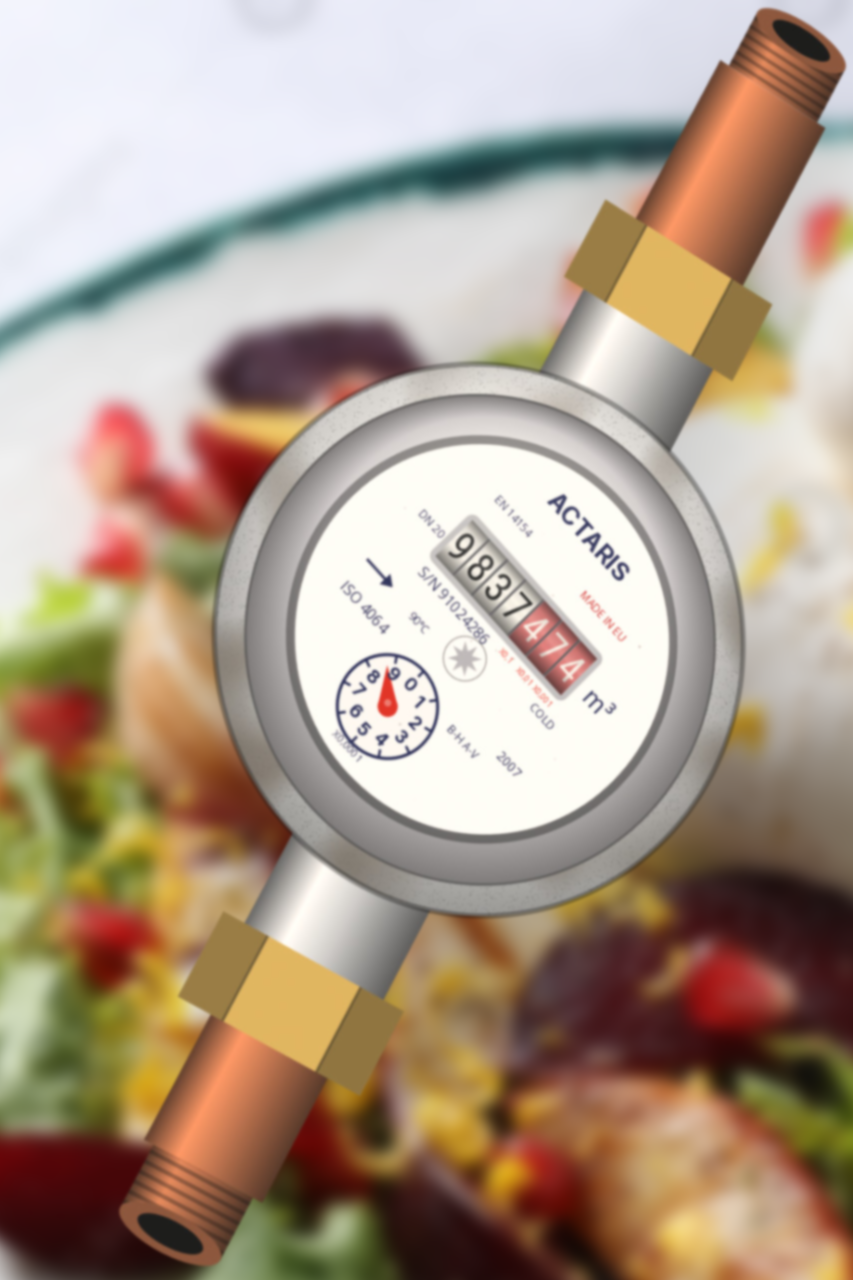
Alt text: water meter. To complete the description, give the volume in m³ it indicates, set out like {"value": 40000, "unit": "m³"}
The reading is {"value": 9837.4748, "unit": "m³"}
